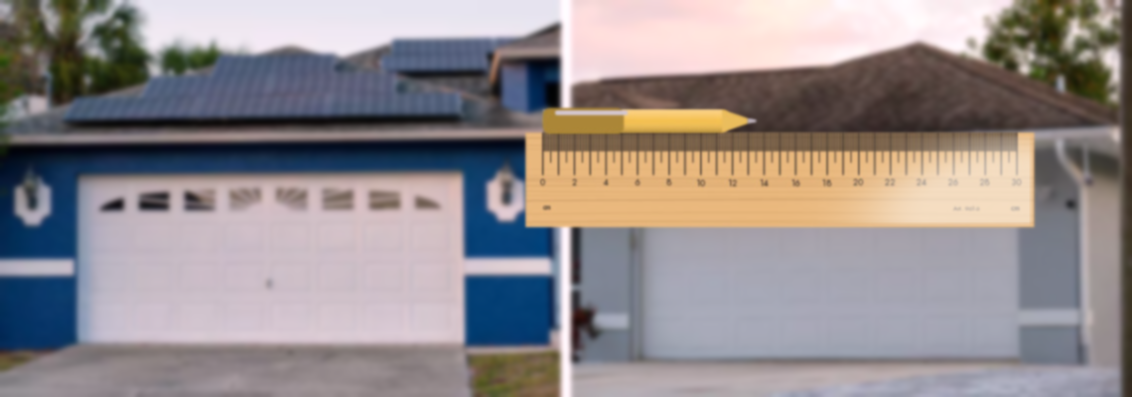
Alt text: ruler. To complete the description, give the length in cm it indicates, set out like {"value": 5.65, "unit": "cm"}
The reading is {"value": 13.5, "unit": "cm"}
